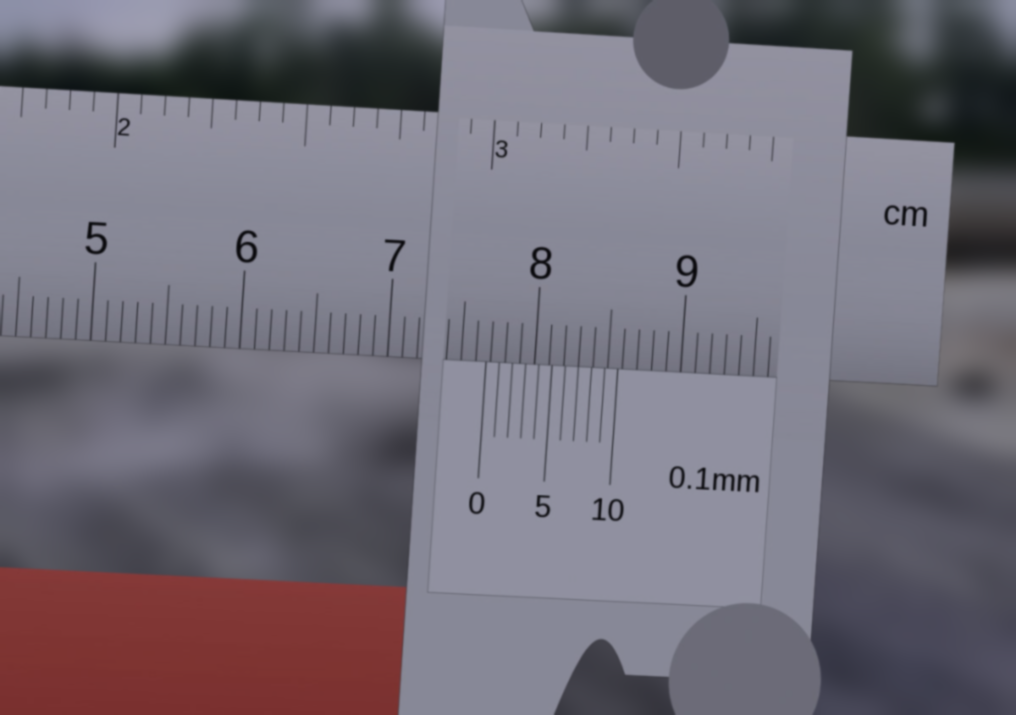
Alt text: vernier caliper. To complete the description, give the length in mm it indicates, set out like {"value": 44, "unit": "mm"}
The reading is {"value": 76.7, "unit": "mm"}
